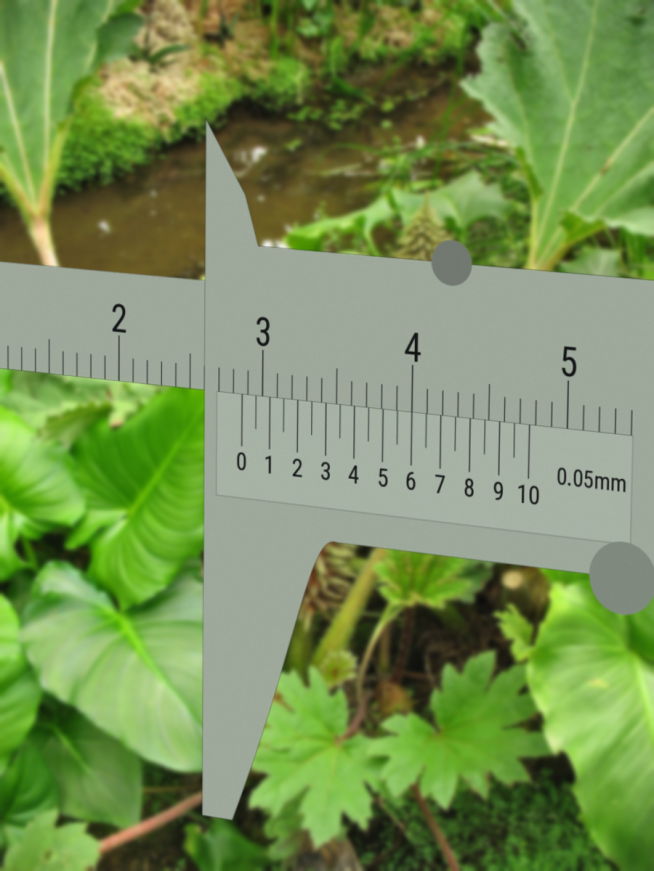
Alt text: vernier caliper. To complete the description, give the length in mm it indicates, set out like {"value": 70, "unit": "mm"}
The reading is {"value": 28.6, "unit": "mm"}
